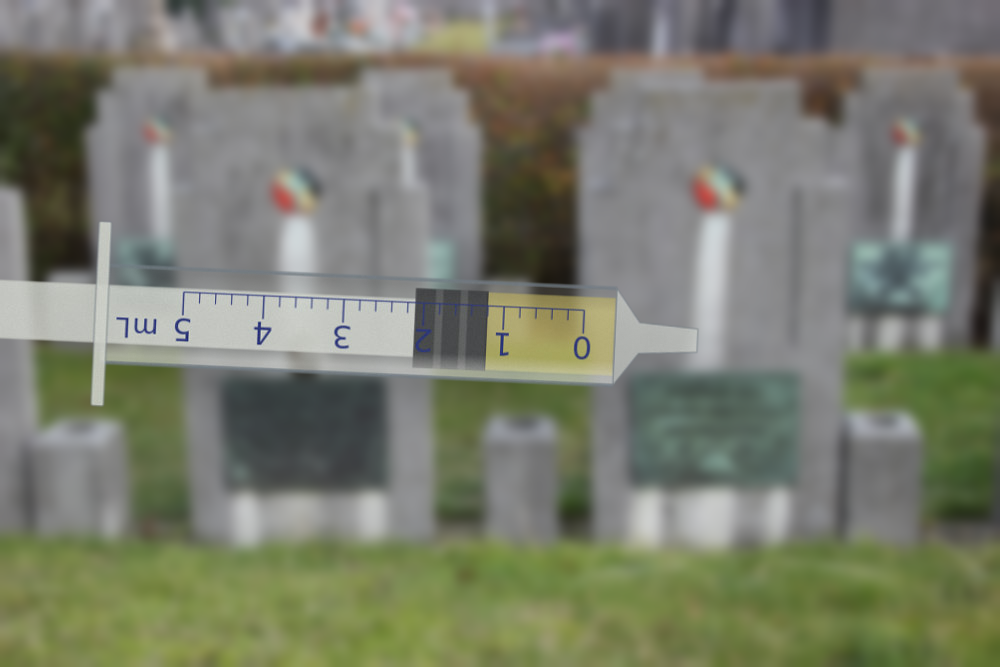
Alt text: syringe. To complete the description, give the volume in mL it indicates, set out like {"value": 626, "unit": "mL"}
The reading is {"value": 1.2, "unit": "mL"}
